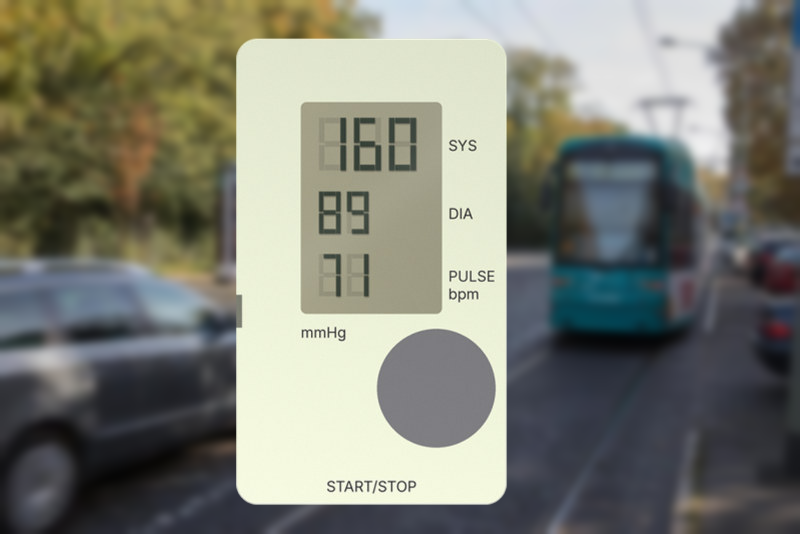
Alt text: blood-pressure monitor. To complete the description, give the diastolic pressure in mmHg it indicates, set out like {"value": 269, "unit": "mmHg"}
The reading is {"value": 89, "unit": "mmHg"}
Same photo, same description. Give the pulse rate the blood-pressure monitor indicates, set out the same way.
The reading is {"value": 71, "unit": "bpm"}
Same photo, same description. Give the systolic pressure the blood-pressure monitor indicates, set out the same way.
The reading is {"value": 160, "unit": "mmHg"}
